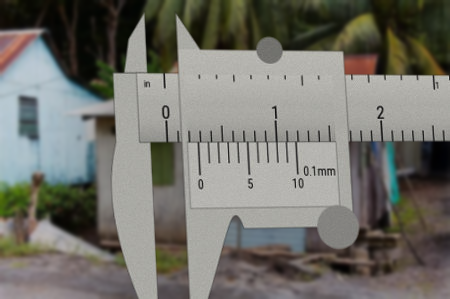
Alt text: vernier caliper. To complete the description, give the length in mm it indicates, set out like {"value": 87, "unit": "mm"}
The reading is {"value": 2.8, "unit": "mm"}
